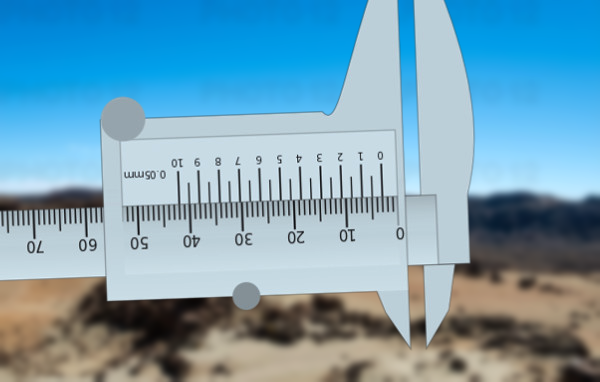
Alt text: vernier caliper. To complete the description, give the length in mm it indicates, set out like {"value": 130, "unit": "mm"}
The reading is {"value": 3.0, "unit": "mm"}
